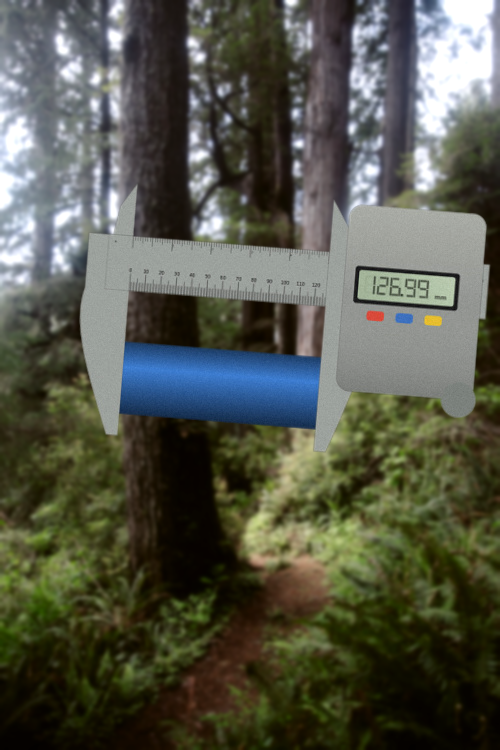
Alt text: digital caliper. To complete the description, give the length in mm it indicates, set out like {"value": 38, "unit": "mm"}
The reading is {"value": 126.99, "unit": "mm"}
